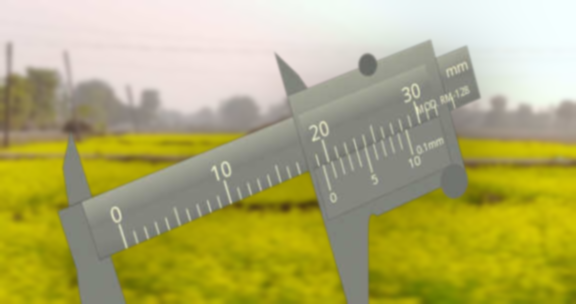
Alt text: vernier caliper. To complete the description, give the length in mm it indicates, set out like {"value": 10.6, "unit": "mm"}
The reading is {"value": 19.4, "unit": "mm"}
